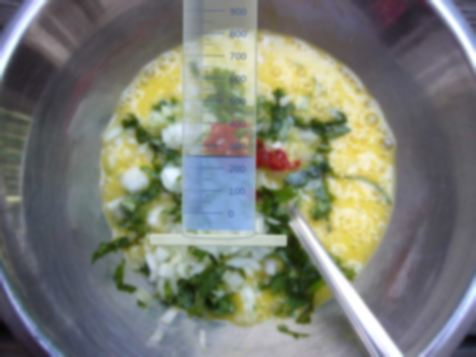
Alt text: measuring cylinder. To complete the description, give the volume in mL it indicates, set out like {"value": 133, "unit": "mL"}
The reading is {"value": 250, "unit": "mL"}
